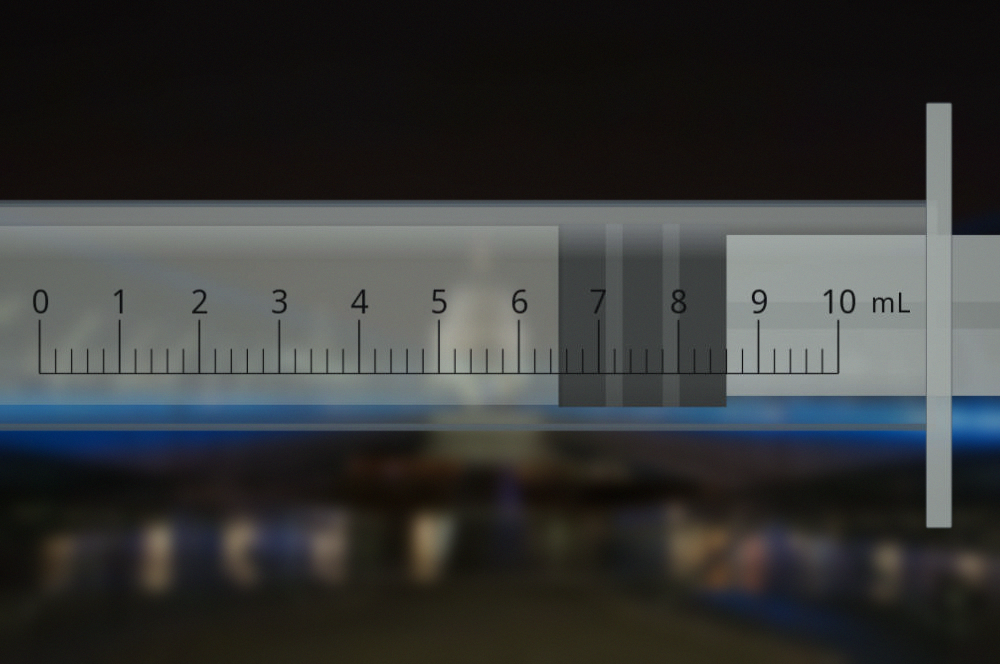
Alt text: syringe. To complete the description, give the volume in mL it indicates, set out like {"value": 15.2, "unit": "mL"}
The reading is {"value": 6.5, "unit": "mL"}
